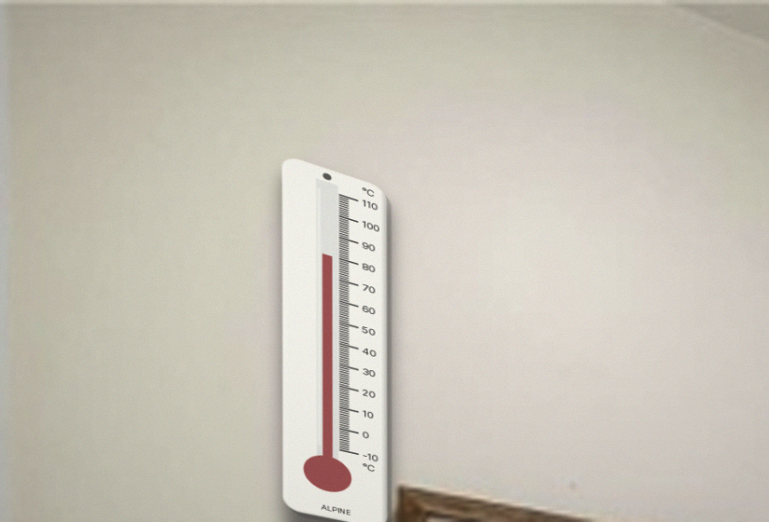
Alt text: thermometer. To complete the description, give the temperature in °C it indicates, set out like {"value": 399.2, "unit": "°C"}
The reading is {"value": 80, "unit": "°C"}
